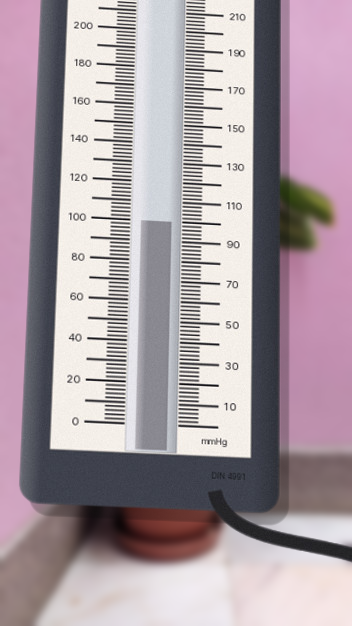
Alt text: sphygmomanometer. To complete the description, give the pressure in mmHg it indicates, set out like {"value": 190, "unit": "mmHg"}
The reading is {"value": 100, "unit": "mmHg"}
